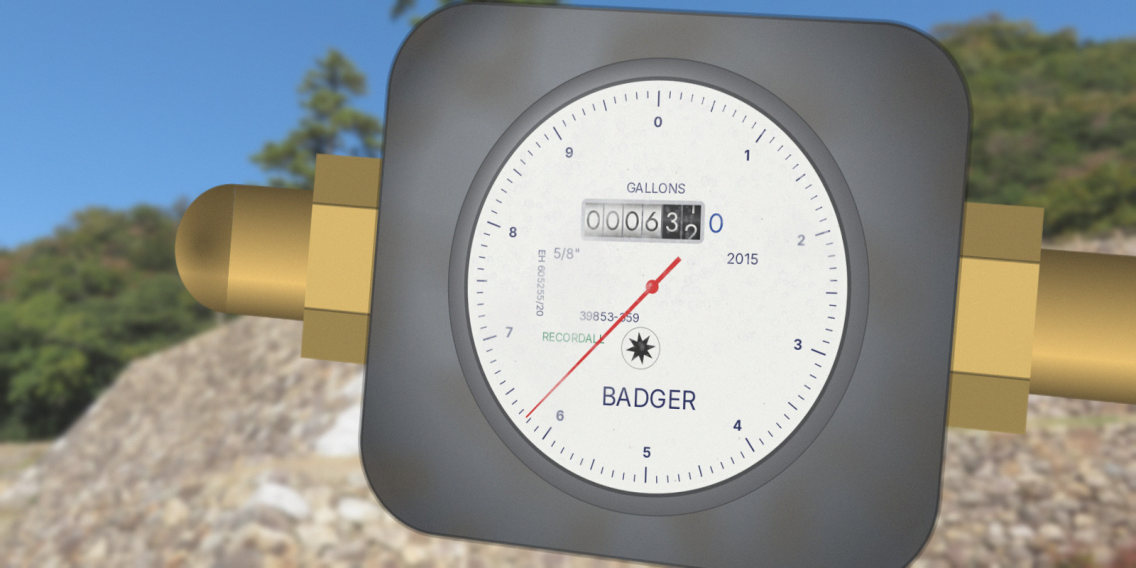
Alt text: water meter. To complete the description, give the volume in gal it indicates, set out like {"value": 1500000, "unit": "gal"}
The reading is {"value": 6316.2, "unit": "gal"}
